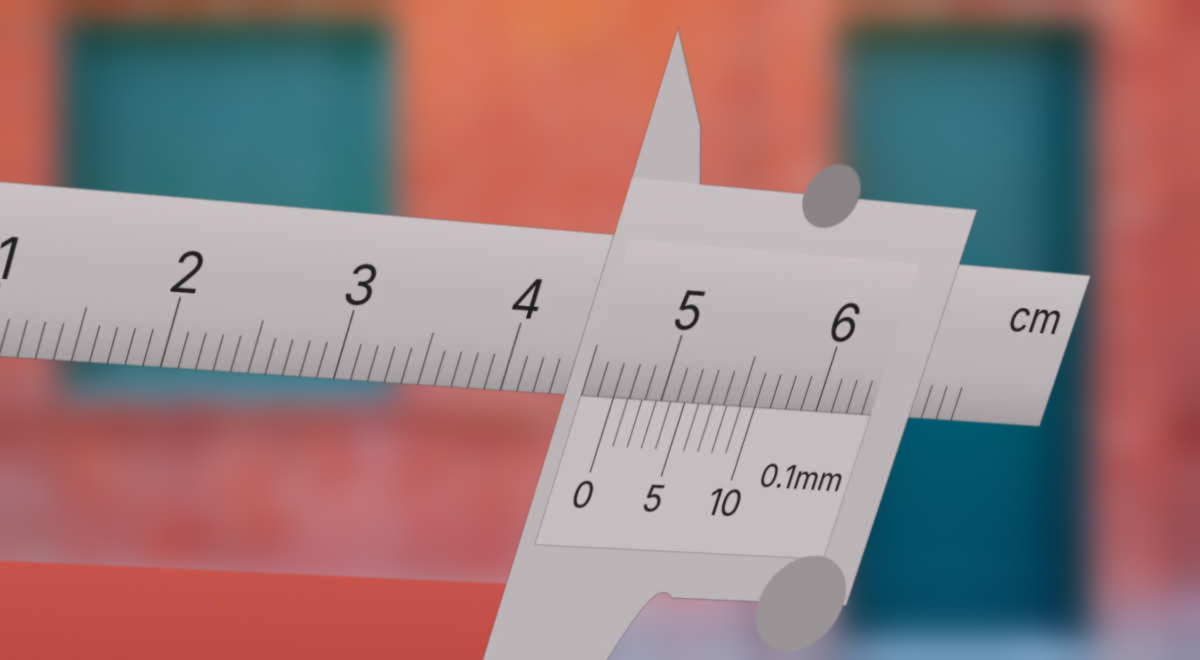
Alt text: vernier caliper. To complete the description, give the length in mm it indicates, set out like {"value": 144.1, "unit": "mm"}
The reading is {"value": 47.0, "unit": "mm"}
